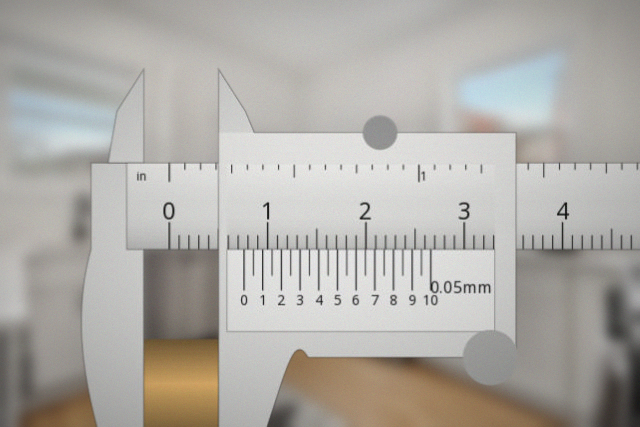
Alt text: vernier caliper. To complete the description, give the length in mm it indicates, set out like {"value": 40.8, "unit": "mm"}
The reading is {"value": 7.6, "unit": "mm"}
